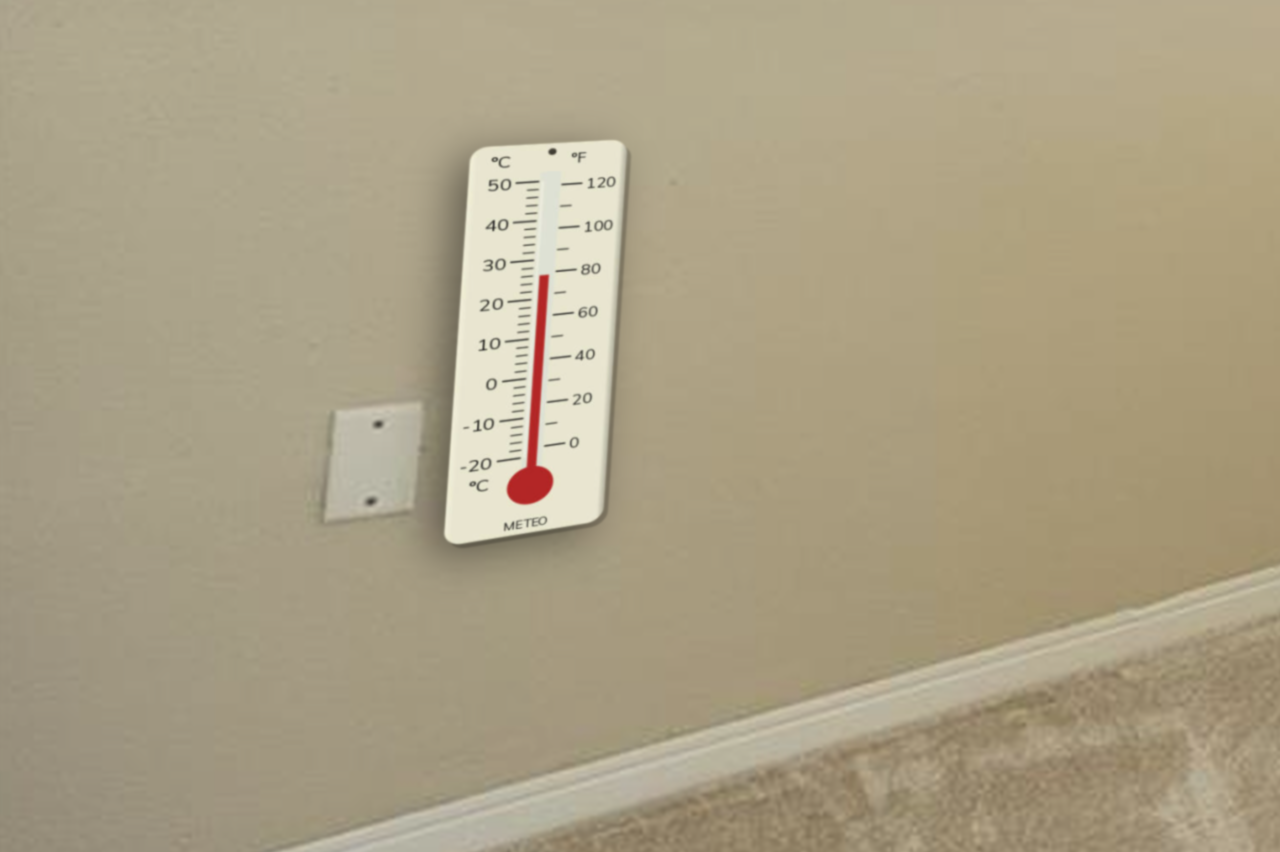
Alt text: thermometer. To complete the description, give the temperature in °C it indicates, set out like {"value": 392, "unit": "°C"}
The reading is {"value": 26, "unit": "°C"}
